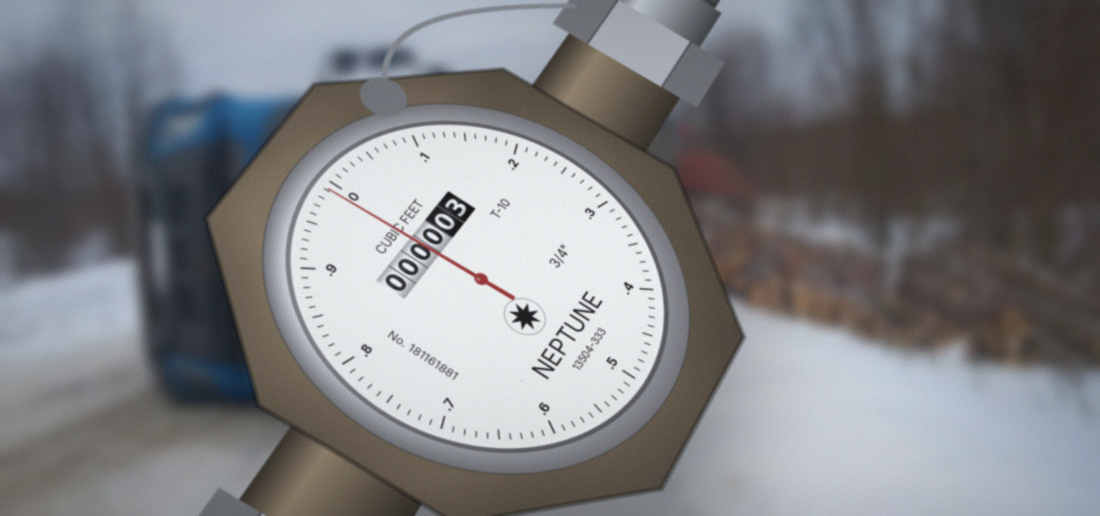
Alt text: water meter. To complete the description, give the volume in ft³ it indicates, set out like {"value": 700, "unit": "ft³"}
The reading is {"value": 2.99, "unit": "ft³"}
